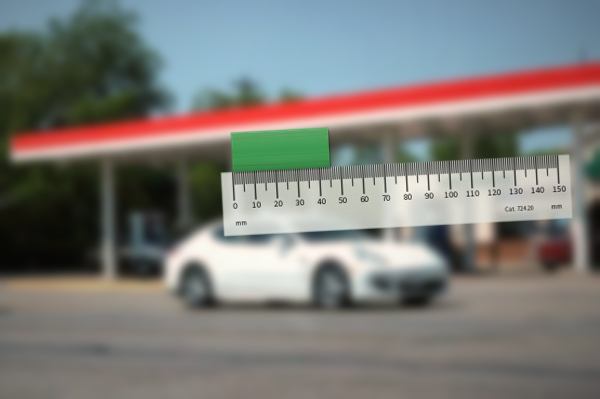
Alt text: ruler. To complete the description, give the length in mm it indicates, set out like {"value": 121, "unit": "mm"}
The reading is {"value": 45, "unit": "mm"}
